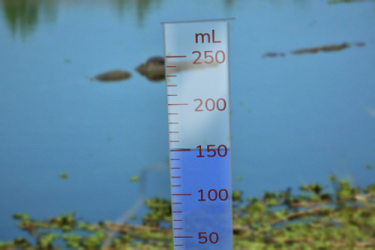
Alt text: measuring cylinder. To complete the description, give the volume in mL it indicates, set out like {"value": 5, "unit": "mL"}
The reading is {"value": 150, "unit": "mL"}
